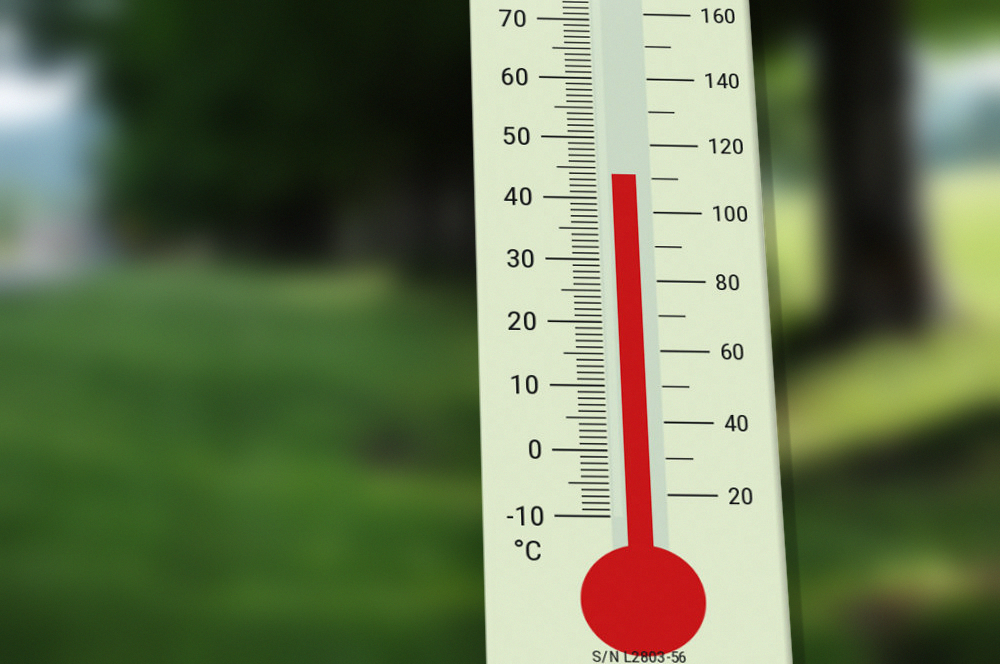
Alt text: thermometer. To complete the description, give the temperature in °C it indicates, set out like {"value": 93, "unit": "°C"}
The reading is {"value": 44, "unit": "°C"}
